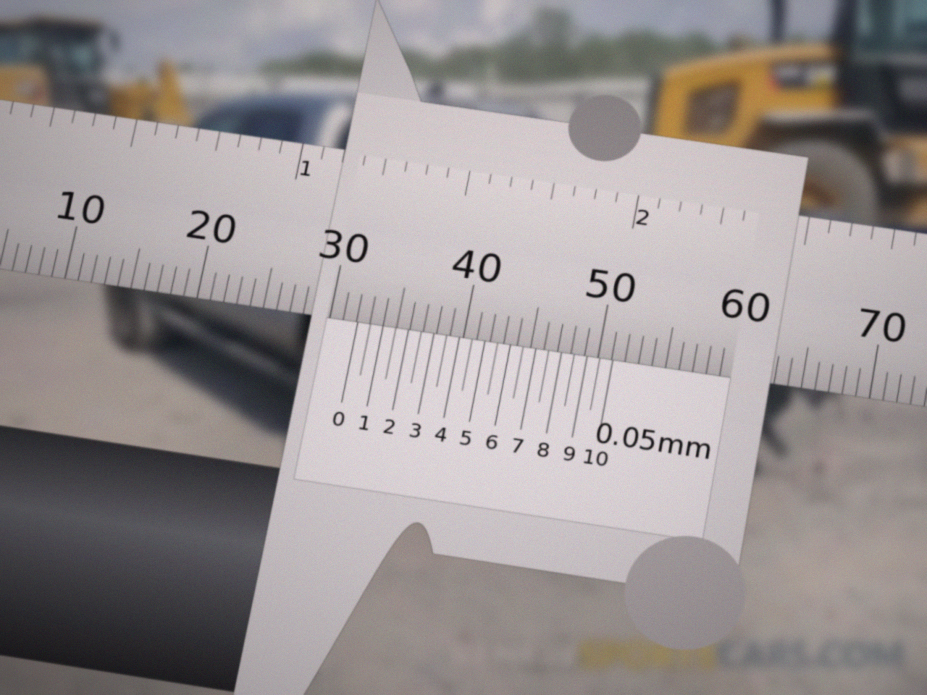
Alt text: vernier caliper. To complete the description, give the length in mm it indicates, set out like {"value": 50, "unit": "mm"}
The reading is {"value": 32.1, "unit": "mm"}
